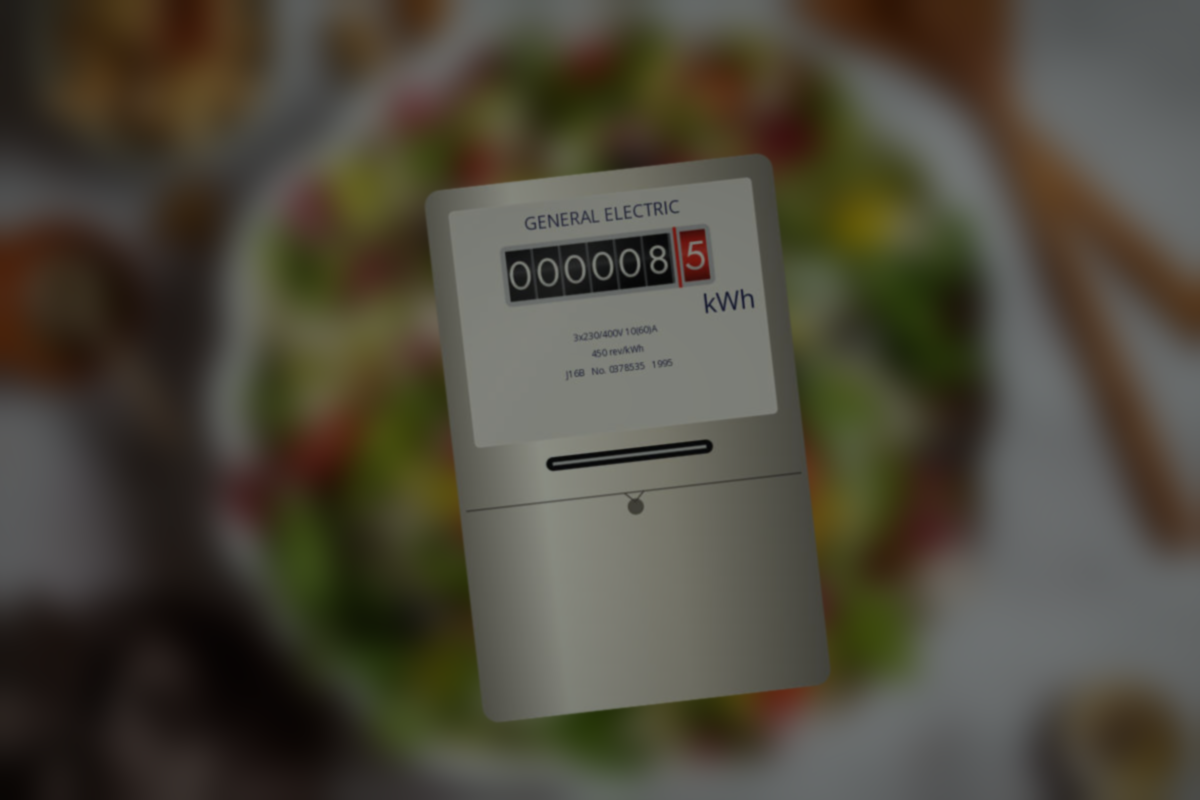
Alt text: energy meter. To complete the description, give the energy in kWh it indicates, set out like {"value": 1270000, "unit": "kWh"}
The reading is {"value": 8.5, "unit": "kWh"}
